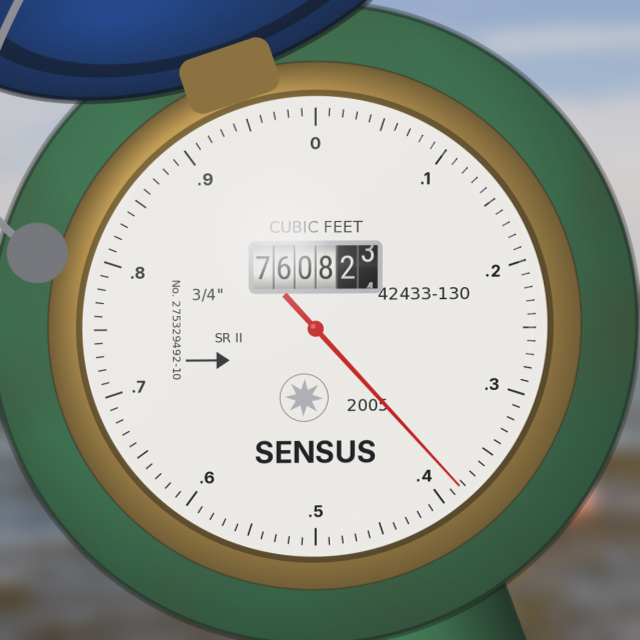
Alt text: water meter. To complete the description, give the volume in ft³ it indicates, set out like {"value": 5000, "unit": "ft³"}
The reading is {"value": 760823.38, "unit": "ft³"}
